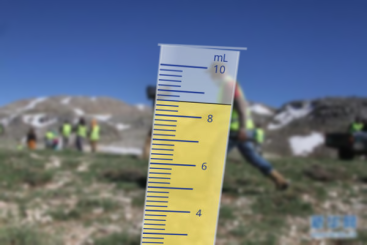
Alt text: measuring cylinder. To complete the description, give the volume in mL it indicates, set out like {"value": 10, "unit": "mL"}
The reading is {"value": 8.6, "unit": "mL"}
